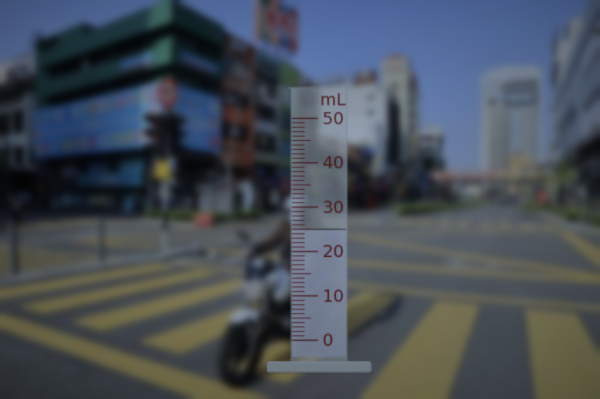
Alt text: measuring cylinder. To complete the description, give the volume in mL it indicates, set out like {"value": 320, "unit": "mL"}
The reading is {"value": 25, "unit": "mL"}
